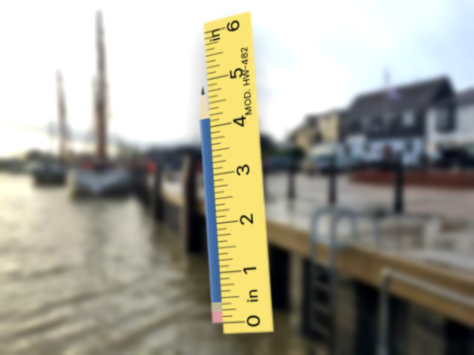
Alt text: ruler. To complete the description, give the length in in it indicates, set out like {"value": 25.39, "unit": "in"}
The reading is {"value": 4.875, "unit": "in"}
